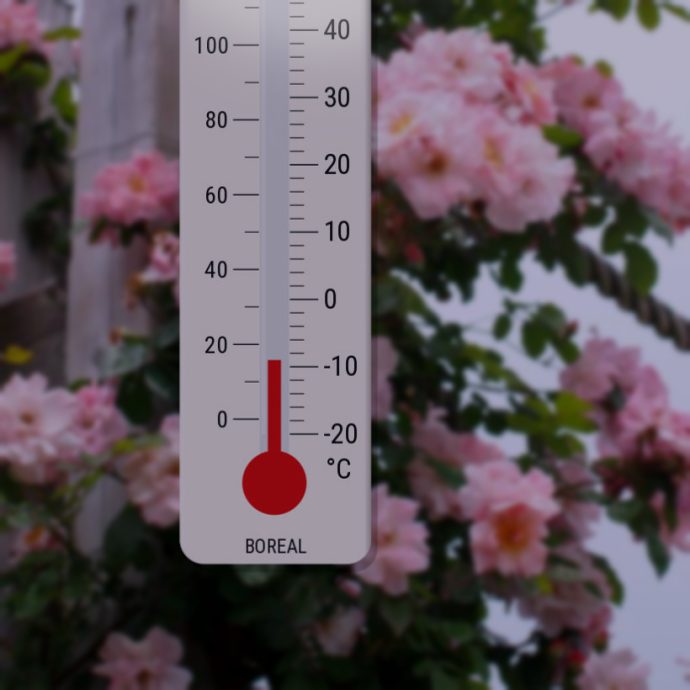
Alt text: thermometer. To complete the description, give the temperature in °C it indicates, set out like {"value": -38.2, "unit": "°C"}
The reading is {"value": -9, "unit": "°C"}
